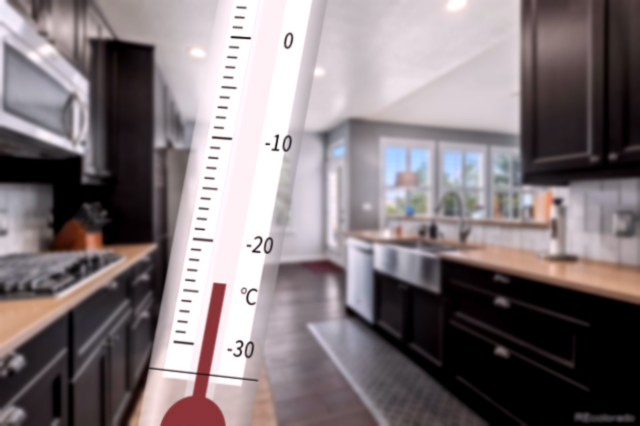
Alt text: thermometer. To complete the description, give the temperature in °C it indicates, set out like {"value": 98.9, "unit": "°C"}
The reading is {"value": -24, "unit": "°C"}
